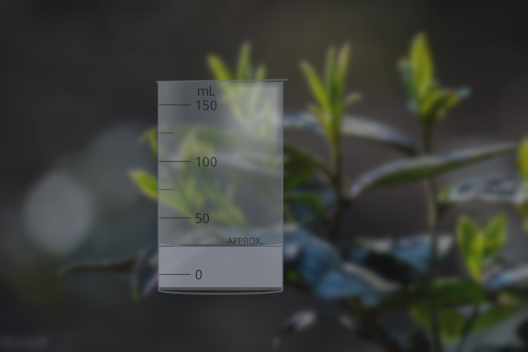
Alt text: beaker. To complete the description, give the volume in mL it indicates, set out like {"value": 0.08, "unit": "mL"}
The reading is {"value": 25, "unit": "mL"}
